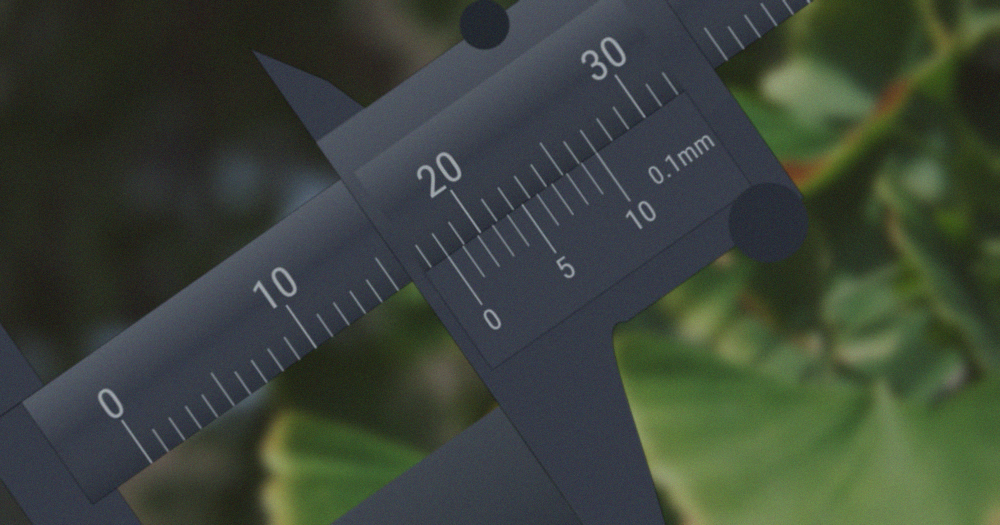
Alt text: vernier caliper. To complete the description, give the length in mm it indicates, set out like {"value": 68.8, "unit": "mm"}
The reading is {"value": 18.0, "unit": "mm"}
